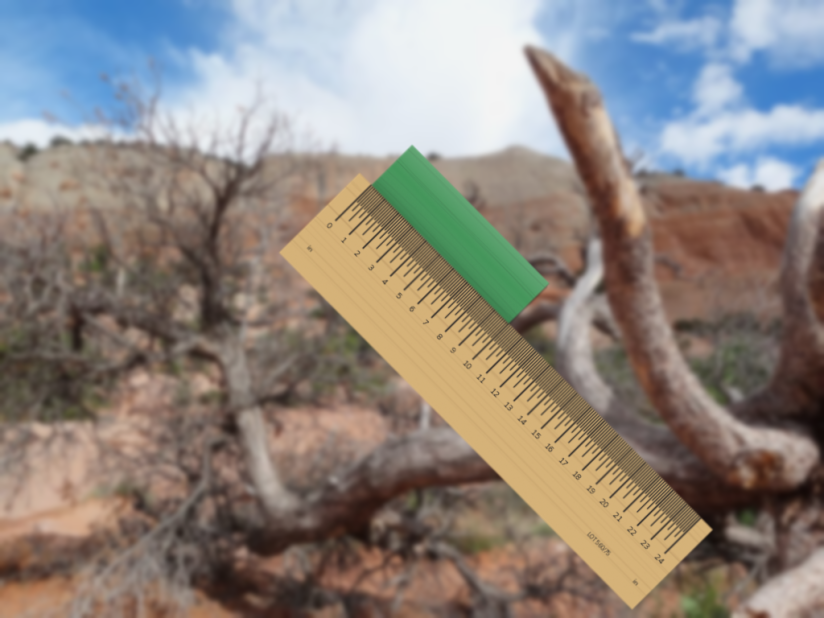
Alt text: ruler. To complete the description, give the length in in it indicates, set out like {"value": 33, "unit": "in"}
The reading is {"value": 10, "unit": "in"}
